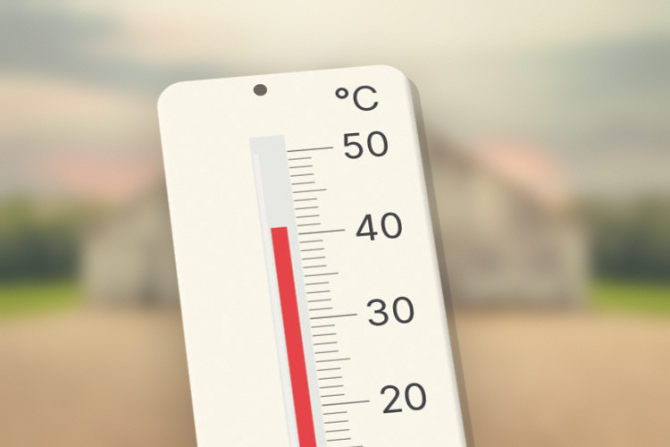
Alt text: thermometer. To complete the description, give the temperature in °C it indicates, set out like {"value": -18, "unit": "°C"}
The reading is {"value": 41, "unit": "°C"}
